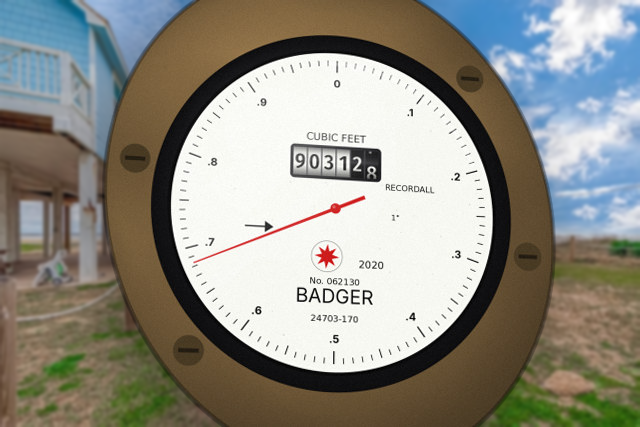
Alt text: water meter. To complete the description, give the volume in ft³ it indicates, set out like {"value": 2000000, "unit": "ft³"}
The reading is {"value": 903127.68, "unit": "ft³"}
